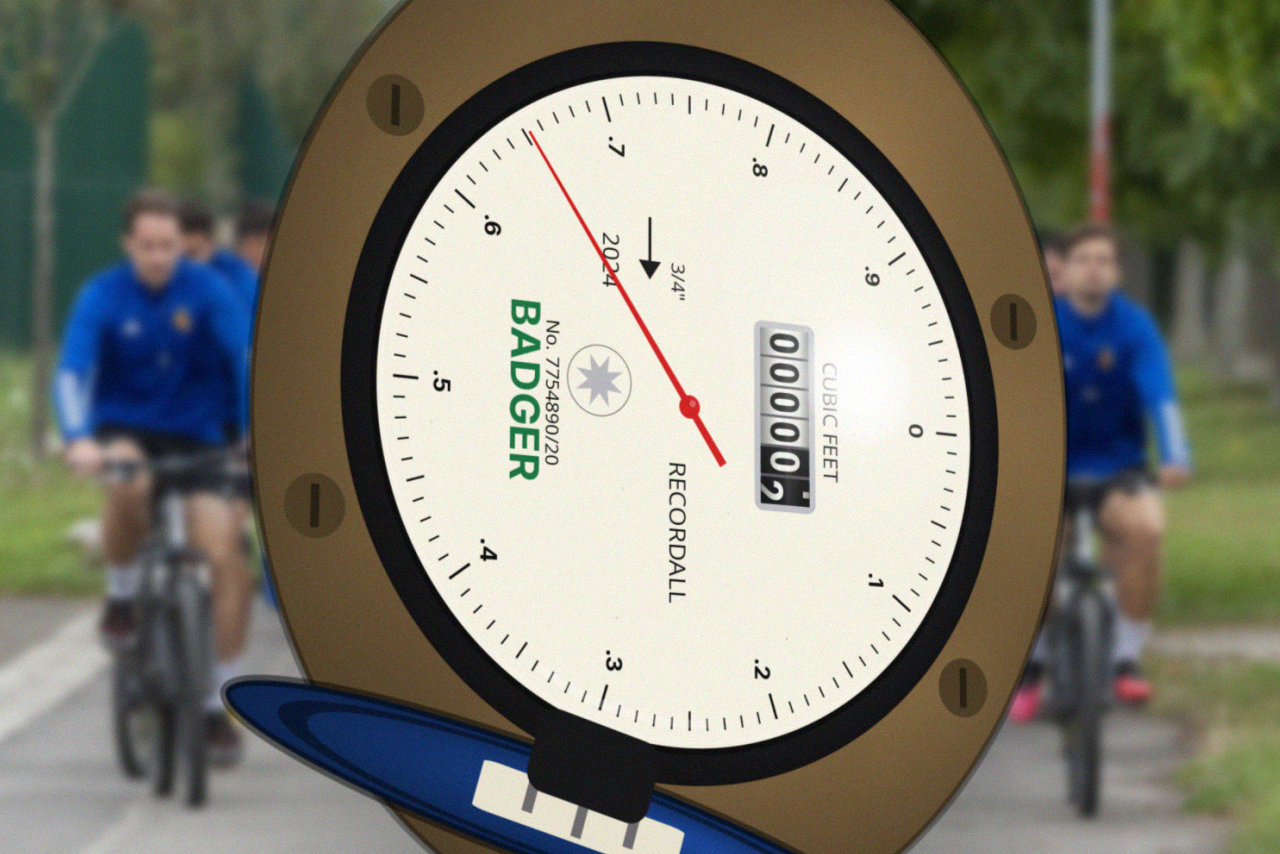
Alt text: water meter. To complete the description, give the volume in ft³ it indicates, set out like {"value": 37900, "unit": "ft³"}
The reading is {"value": 1.65, "unit": "ft³"}
